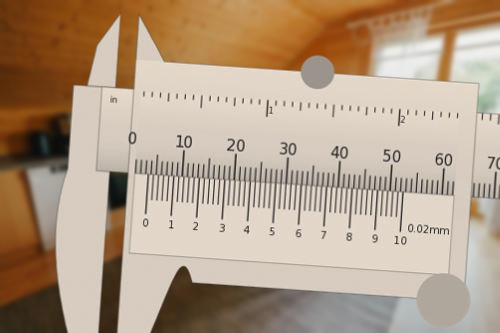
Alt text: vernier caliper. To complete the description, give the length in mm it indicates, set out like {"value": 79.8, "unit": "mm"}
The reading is {"value": 3.5, "unit": "mm"}
